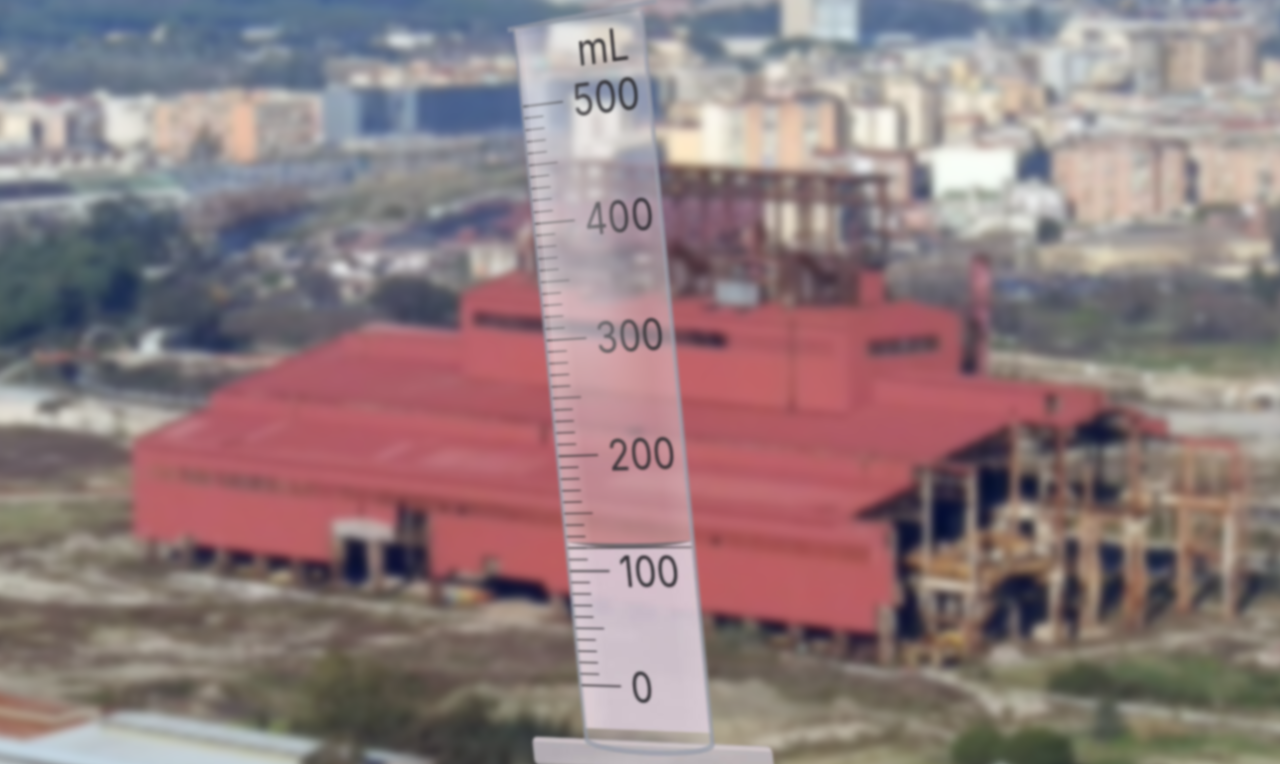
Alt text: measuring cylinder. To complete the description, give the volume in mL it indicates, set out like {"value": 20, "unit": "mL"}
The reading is {"value": 120, "unit": "mL"}
